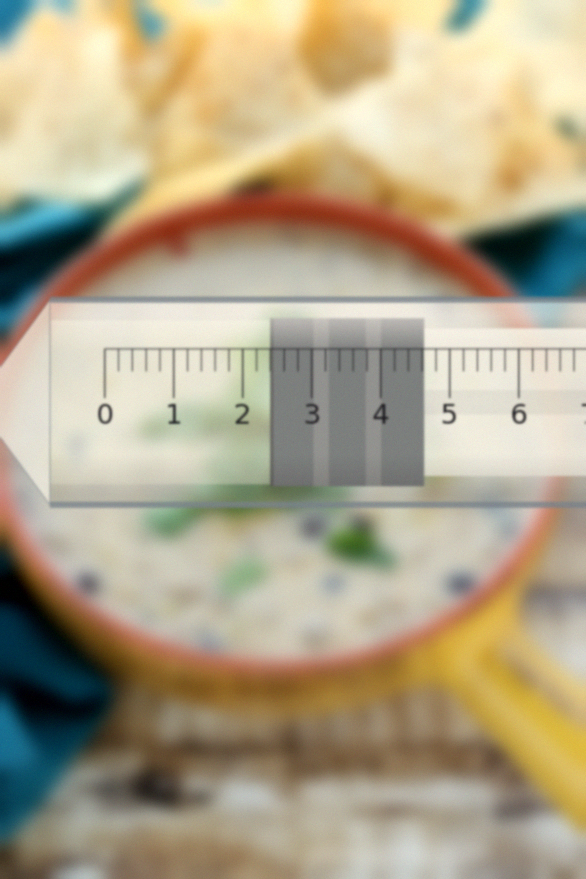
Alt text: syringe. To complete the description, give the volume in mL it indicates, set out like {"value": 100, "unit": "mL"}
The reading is {"value": 2.4, "unit": "mL"}
